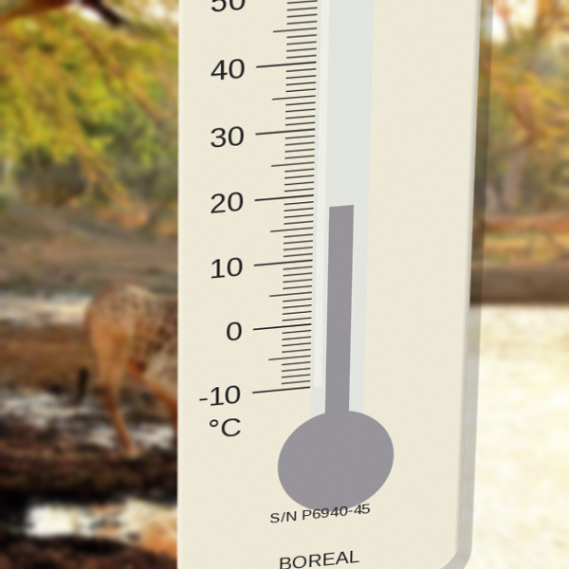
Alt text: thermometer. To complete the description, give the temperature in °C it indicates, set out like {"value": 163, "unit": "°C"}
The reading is {"value": 18, "unit": "°C"}
